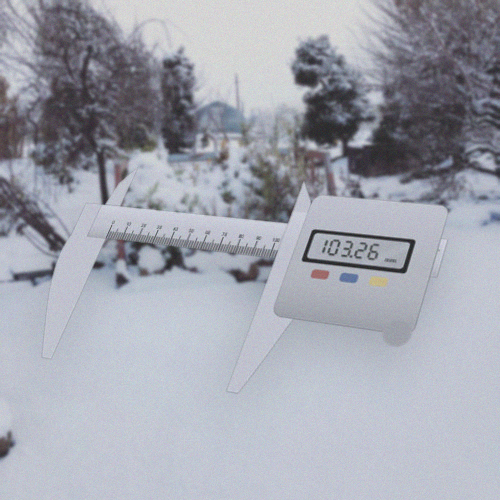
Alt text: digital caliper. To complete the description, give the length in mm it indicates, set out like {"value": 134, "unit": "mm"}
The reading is {"value": 103.26, "unit": "mm"}
